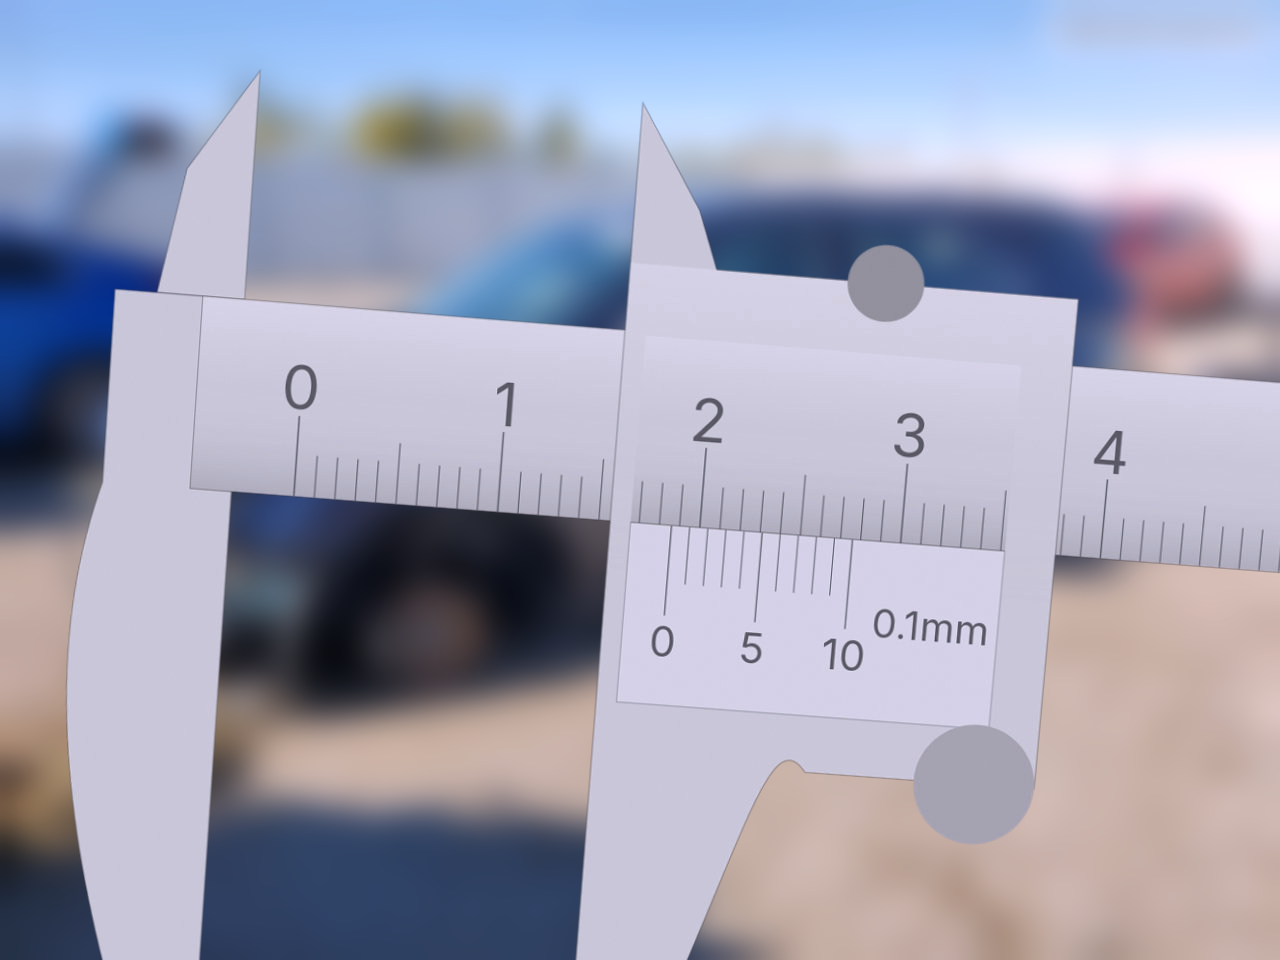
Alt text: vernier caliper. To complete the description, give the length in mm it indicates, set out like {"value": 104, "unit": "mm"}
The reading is {"value": 18.6, "unit": "mm"}
